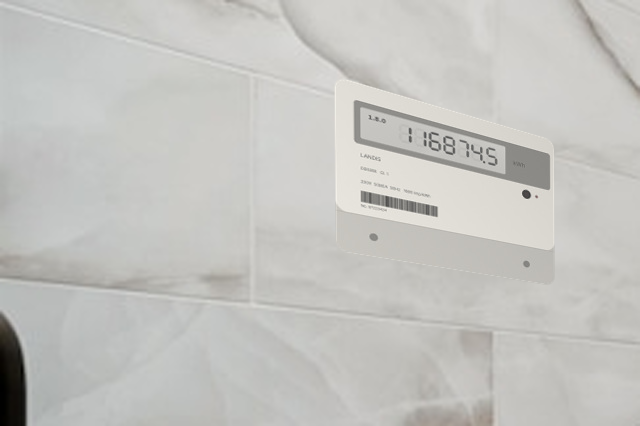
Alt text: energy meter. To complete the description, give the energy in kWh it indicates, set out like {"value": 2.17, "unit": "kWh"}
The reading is {"value": 116874.5, "unit": "kWh"}
